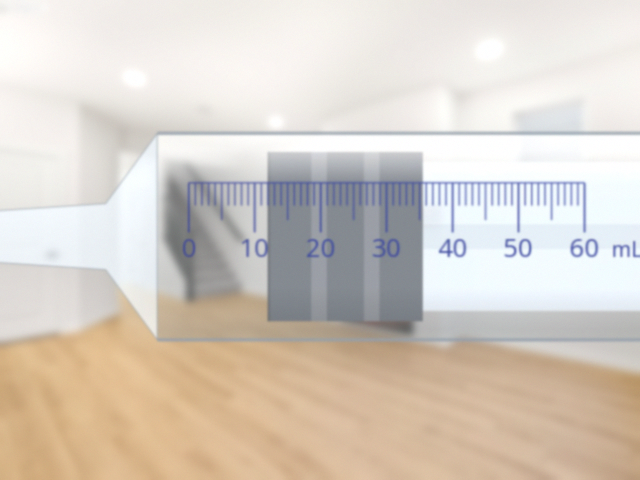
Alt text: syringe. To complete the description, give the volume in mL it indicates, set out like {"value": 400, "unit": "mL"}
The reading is {"value": 12, "unit": "mL"}
